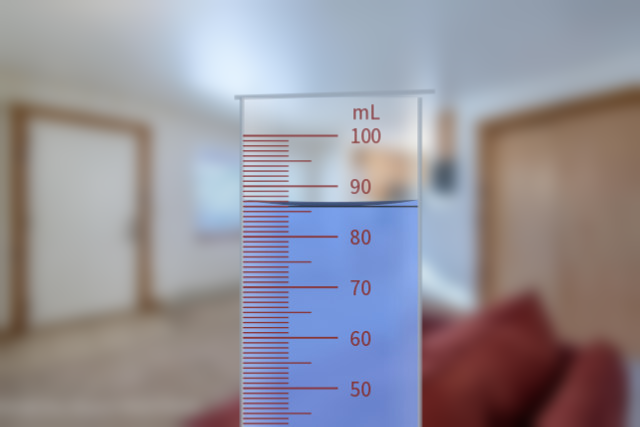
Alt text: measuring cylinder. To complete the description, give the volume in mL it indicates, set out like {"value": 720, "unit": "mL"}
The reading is {"value": 86, "unit": "mL"}
